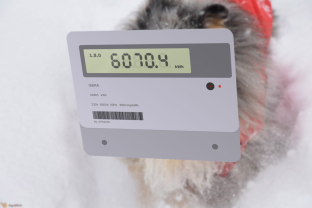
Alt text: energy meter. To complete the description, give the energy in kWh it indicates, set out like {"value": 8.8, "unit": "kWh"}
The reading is {"value": 6070.4, "unit": "kWh"}
